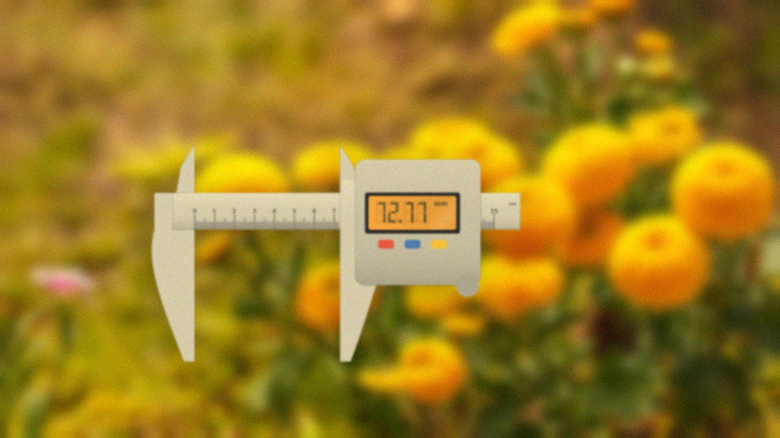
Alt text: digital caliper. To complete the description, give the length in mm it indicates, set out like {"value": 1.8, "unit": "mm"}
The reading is {"value": 72.77, "unit": "mm"}
